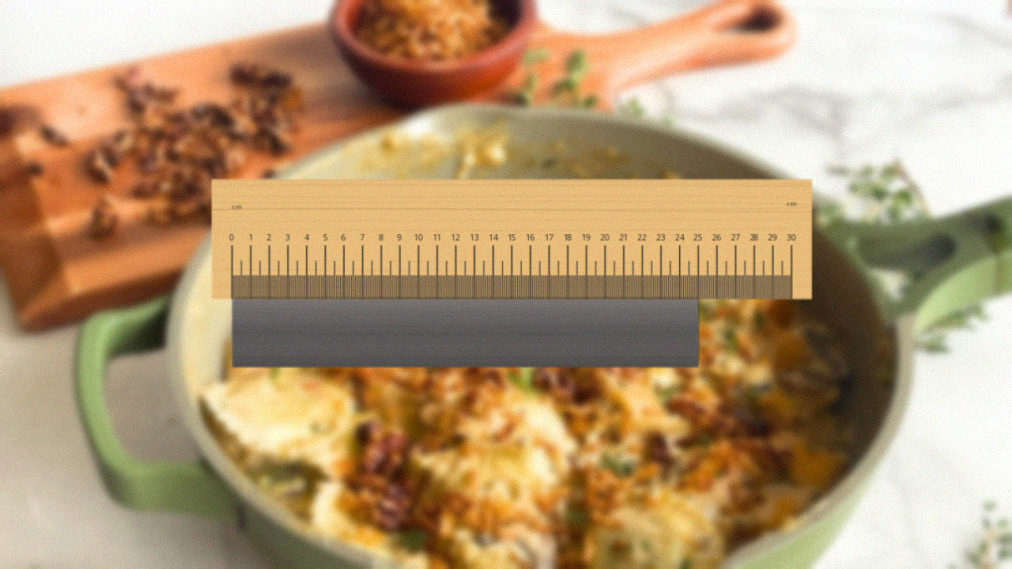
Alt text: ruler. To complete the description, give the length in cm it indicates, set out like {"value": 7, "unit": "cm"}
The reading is {"value": 25, "unit": "cm"}
